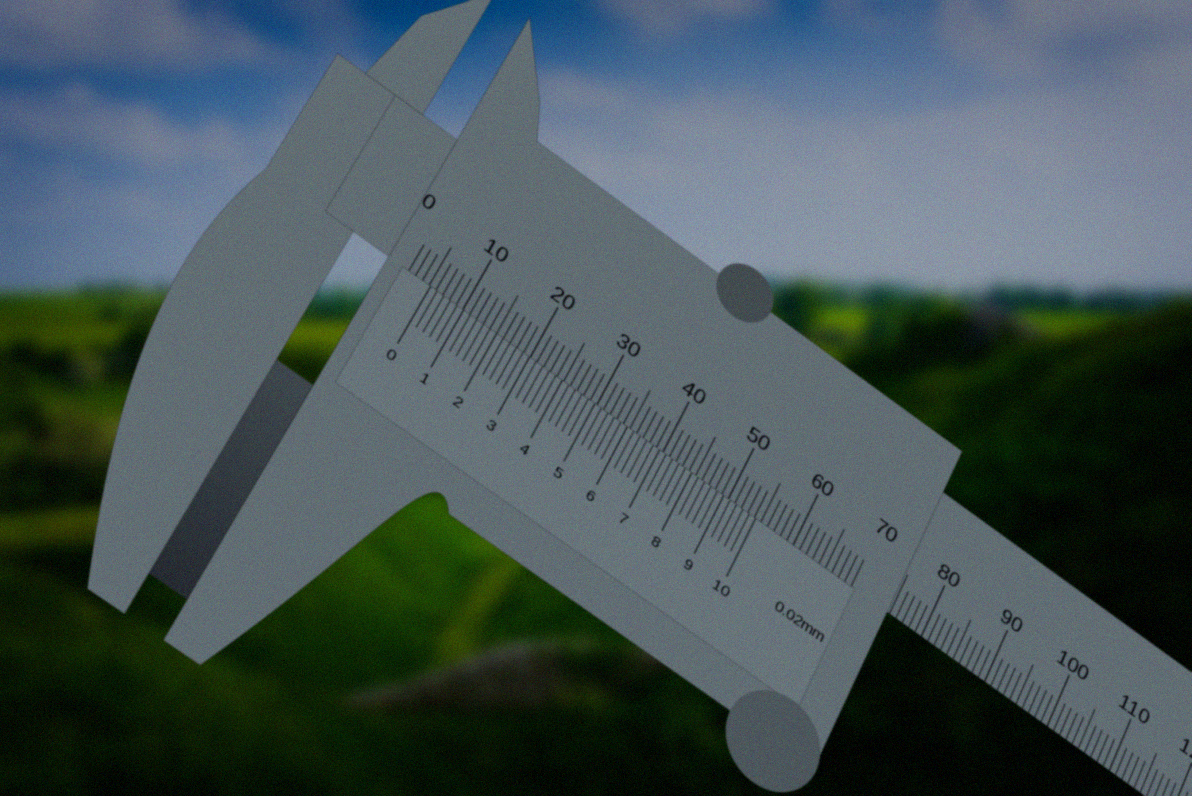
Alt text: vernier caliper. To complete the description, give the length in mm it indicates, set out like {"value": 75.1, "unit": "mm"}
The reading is {"value": 5.2, "unit": "mm"}
